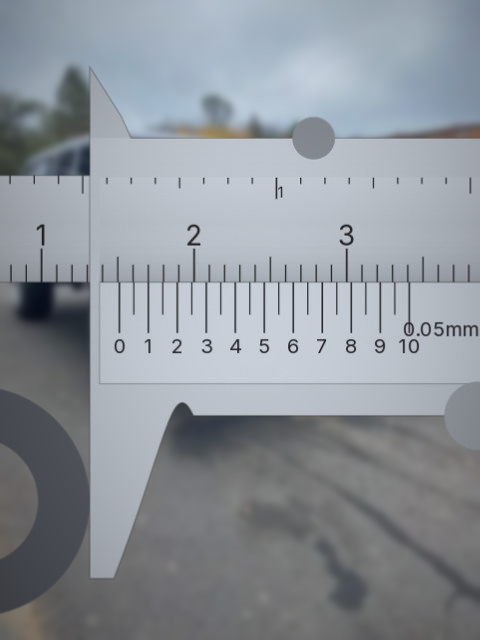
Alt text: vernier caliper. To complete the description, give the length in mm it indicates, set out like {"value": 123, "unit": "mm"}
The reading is {"value": 15.1, "unit": "mm"}
